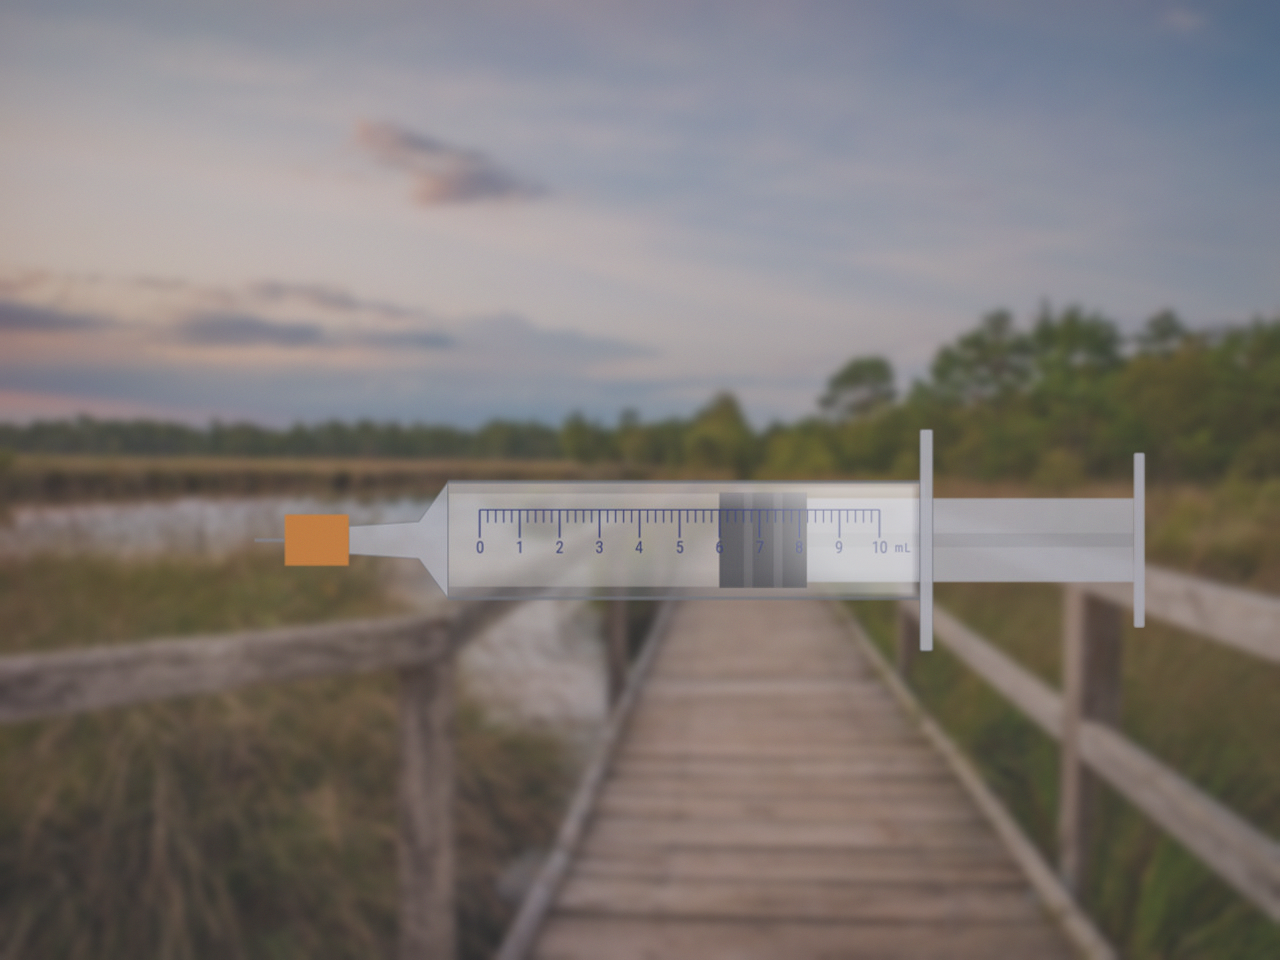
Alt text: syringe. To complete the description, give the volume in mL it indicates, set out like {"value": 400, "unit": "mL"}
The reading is {"value": 6, "unit": "mL"}
